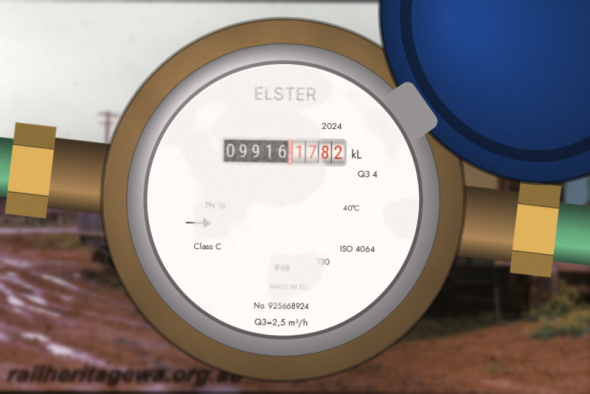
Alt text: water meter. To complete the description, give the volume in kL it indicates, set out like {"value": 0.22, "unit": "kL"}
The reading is {"value": 9916.1782, "unit": "kL"}
